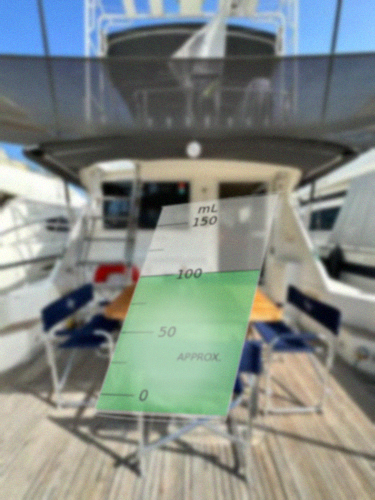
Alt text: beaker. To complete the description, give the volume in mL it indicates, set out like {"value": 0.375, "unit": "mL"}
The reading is {"value": 100, "unit": "mL"}
